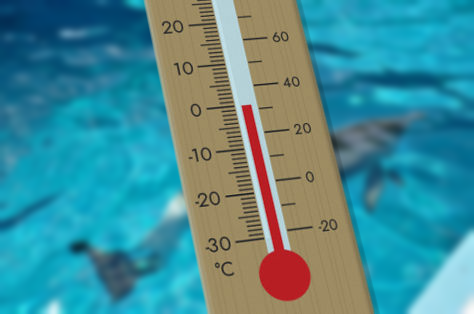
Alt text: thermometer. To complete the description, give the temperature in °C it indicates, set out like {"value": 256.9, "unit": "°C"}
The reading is {"value": 0, "unit": "°C"}
